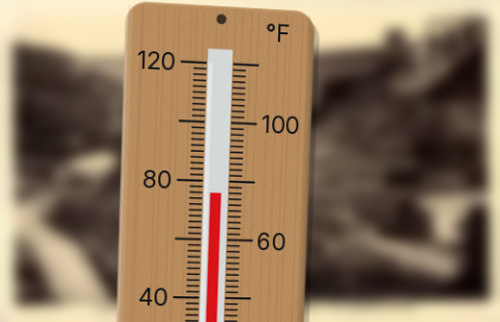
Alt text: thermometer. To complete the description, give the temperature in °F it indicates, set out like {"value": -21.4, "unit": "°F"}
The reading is {"value": 76, "unit": "°F"}
